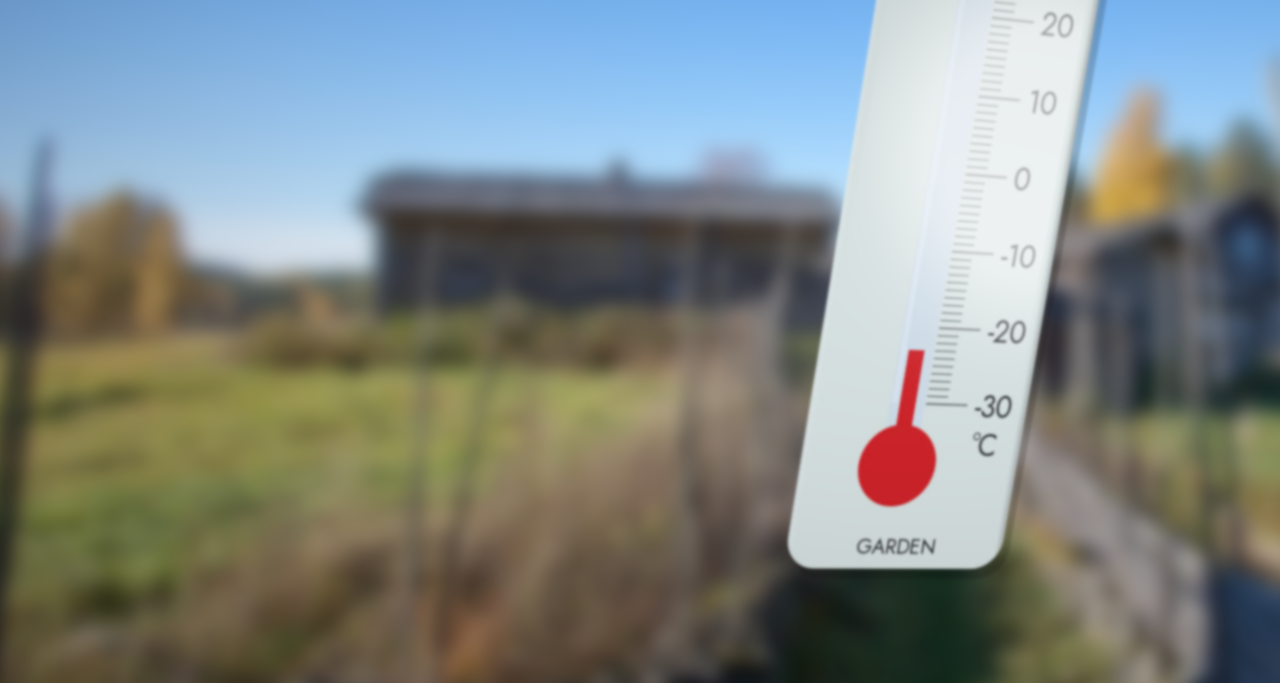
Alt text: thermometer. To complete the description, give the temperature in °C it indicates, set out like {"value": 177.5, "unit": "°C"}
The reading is {"value": -23, "unit": "°C"}
